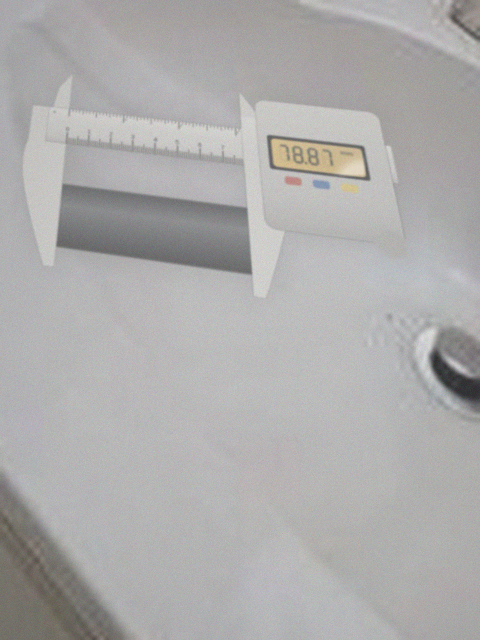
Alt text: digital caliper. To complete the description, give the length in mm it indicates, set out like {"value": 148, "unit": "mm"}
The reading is {"value": 78.87, "unit": "mm"}
